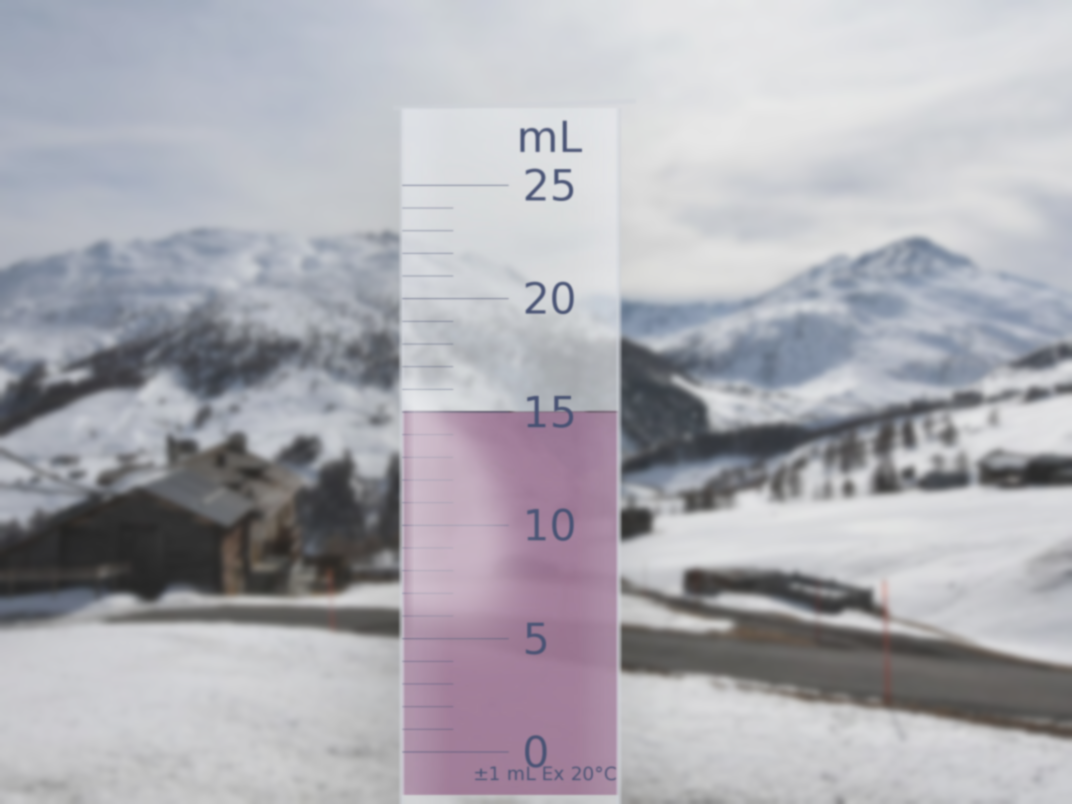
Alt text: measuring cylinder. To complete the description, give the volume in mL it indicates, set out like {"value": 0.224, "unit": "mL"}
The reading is {"value": 15, "unit": "mL"}
